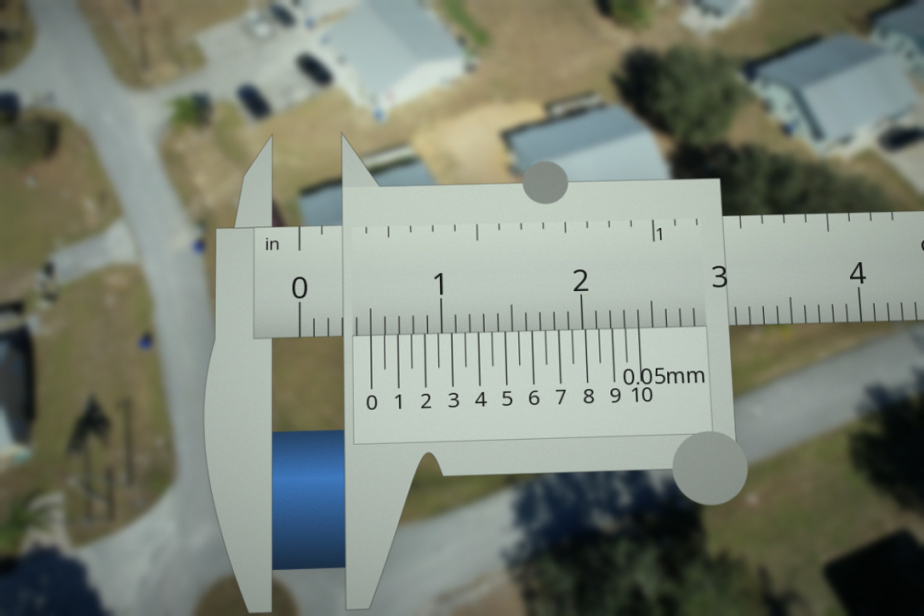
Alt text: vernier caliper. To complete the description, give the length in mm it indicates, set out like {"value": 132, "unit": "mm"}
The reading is {"value": 5.0, "unit": "mm"}
